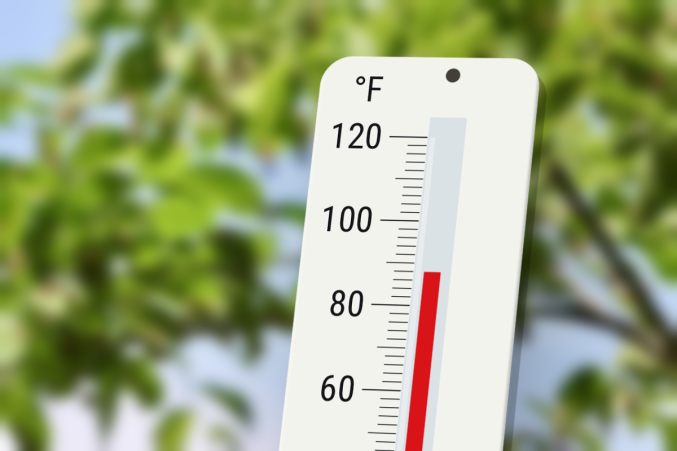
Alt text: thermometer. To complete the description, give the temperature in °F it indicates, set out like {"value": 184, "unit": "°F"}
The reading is {"value": 88, "unit": "°F"}
